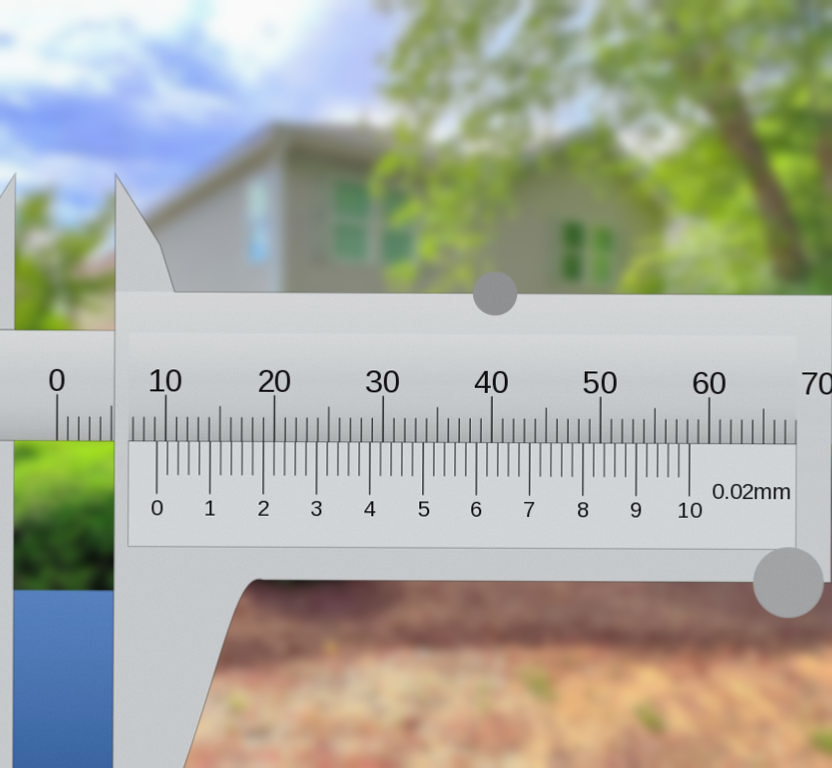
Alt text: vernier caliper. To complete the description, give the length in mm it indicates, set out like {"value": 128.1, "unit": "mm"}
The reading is {"value": 9.2, "unit": "mm"}
